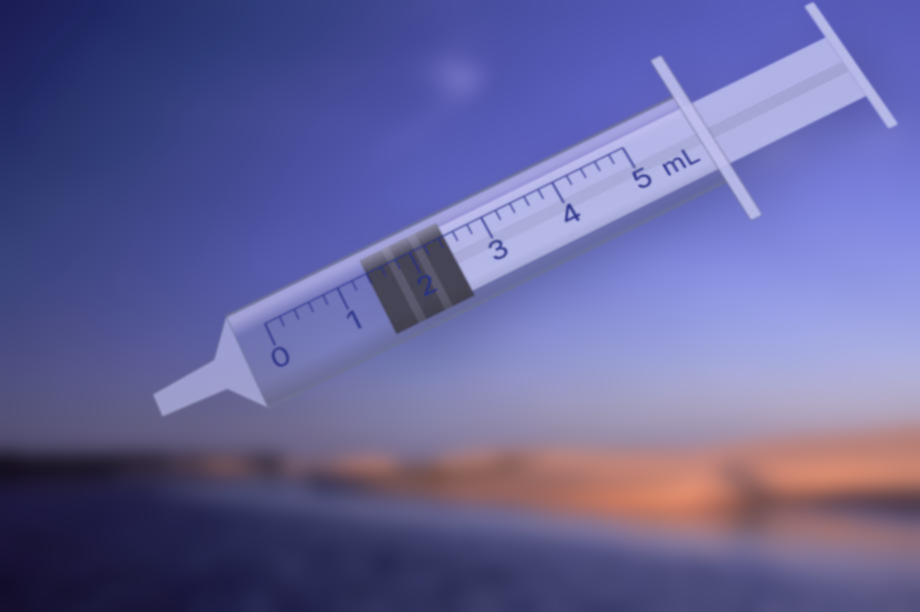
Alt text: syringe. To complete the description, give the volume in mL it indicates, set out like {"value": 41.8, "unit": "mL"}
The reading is {"value": 1.4, "unit": "mL"}
